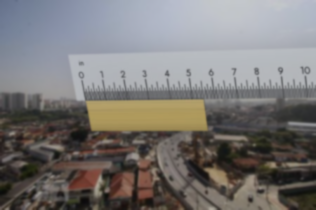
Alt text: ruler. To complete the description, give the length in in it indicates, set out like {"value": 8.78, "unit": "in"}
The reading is {"value": 5.5, "unit": "in"}
